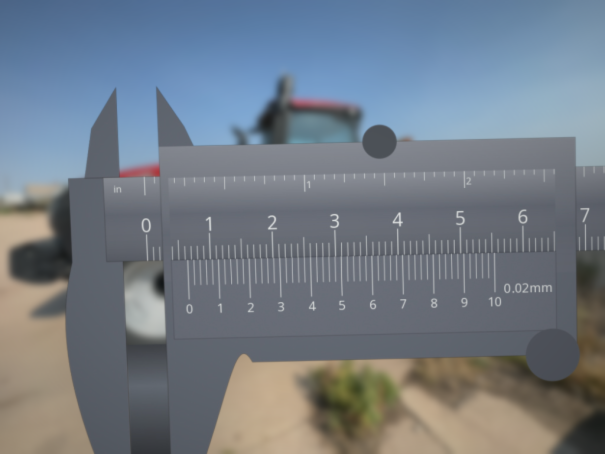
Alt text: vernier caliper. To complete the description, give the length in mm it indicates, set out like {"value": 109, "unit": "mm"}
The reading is {"value": 6.4, "unit": "mm"}
